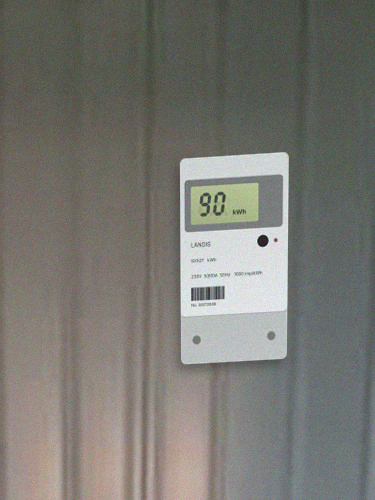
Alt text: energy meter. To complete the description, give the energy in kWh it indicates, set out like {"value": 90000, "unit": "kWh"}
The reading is {"value": 90, "unit": "kWh"}
